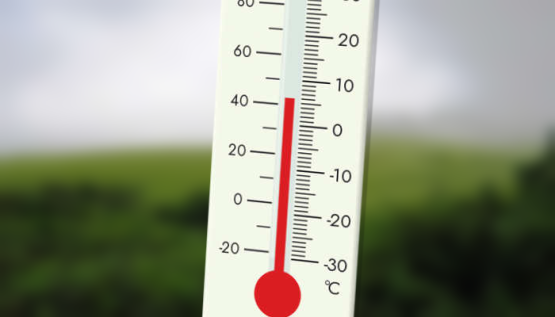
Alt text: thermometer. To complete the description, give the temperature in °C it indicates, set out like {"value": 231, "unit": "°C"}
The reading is {"value": 6, "unit": "°C"}
